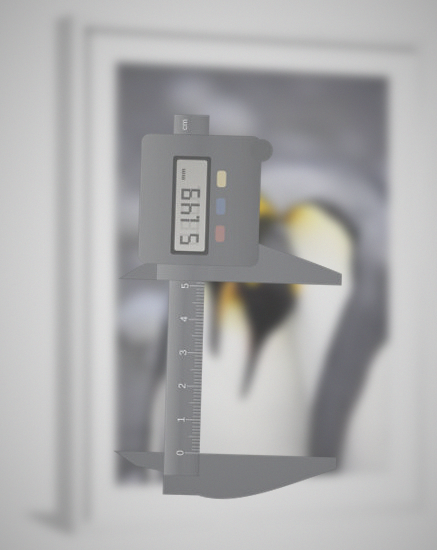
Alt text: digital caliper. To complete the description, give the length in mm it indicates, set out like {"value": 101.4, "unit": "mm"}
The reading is {"value": 51.49, "unit": "mm"}
